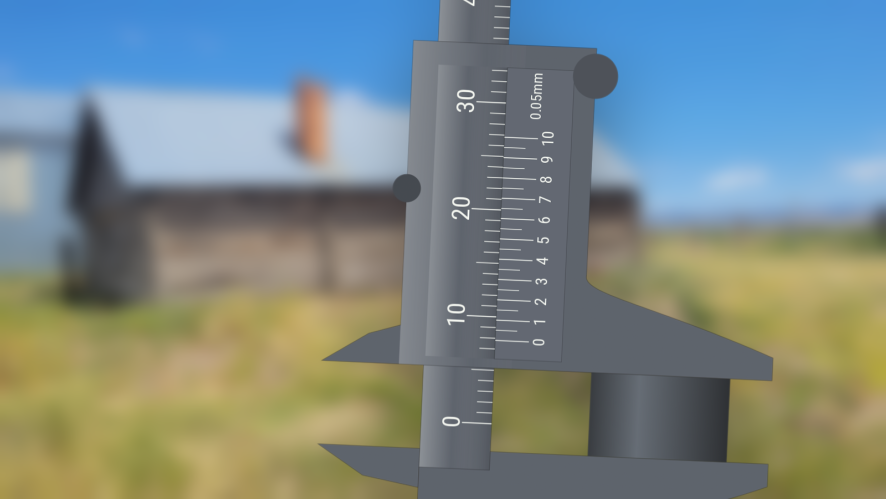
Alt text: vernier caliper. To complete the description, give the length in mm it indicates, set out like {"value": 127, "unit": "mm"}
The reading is {"value": 7.8, "unit": "mm"}
